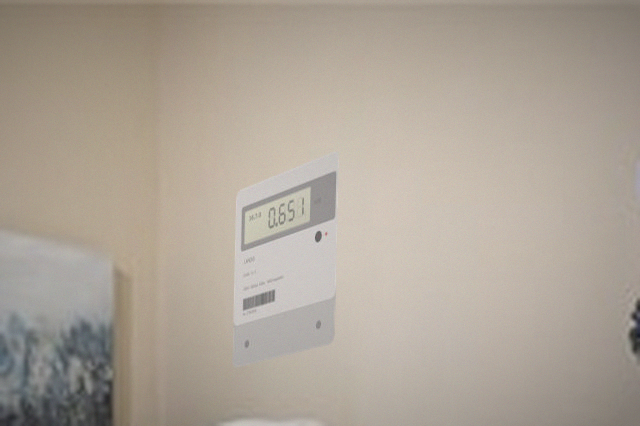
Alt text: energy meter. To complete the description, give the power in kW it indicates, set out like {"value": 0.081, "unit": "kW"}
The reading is {"value": 0.651, "unit": "kW"}
